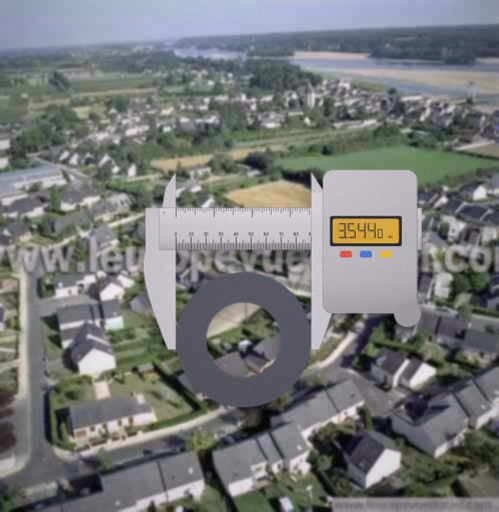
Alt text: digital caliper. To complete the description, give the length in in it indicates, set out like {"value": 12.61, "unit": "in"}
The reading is {"value": 3.5440, "unit": "in"}
